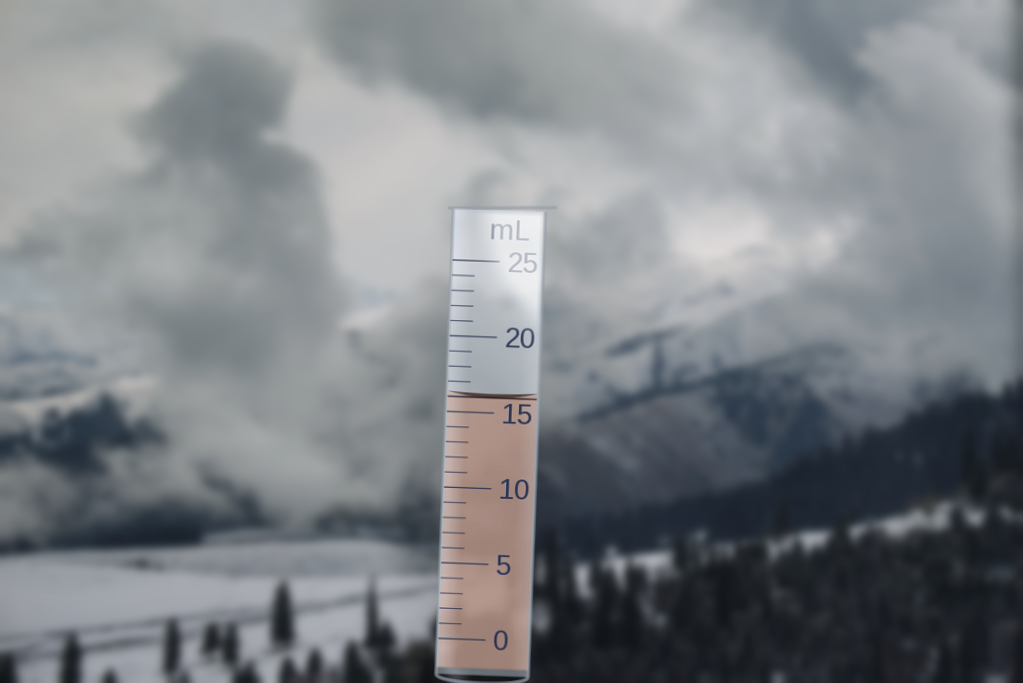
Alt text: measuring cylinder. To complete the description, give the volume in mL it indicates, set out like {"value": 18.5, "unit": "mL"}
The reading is {"value": 16, "unit": "mL"}
